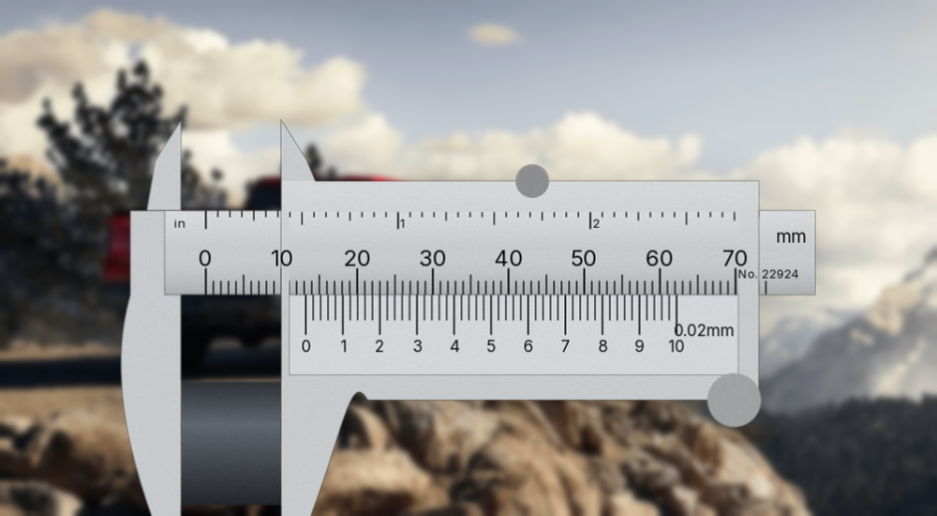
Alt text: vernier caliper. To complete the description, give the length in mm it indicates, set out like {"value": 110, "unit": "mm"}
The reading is {"value": 13.2, "unit": "mm"}
